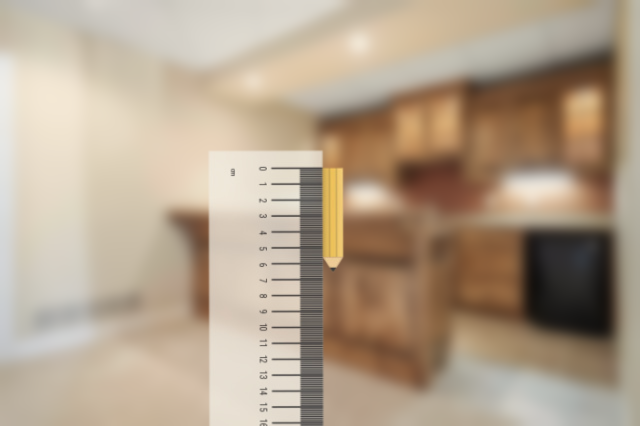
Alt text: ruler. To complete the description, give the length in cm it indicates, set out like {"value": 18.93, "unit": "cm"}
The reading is {"value": 6.5, "unit": "cm"}
